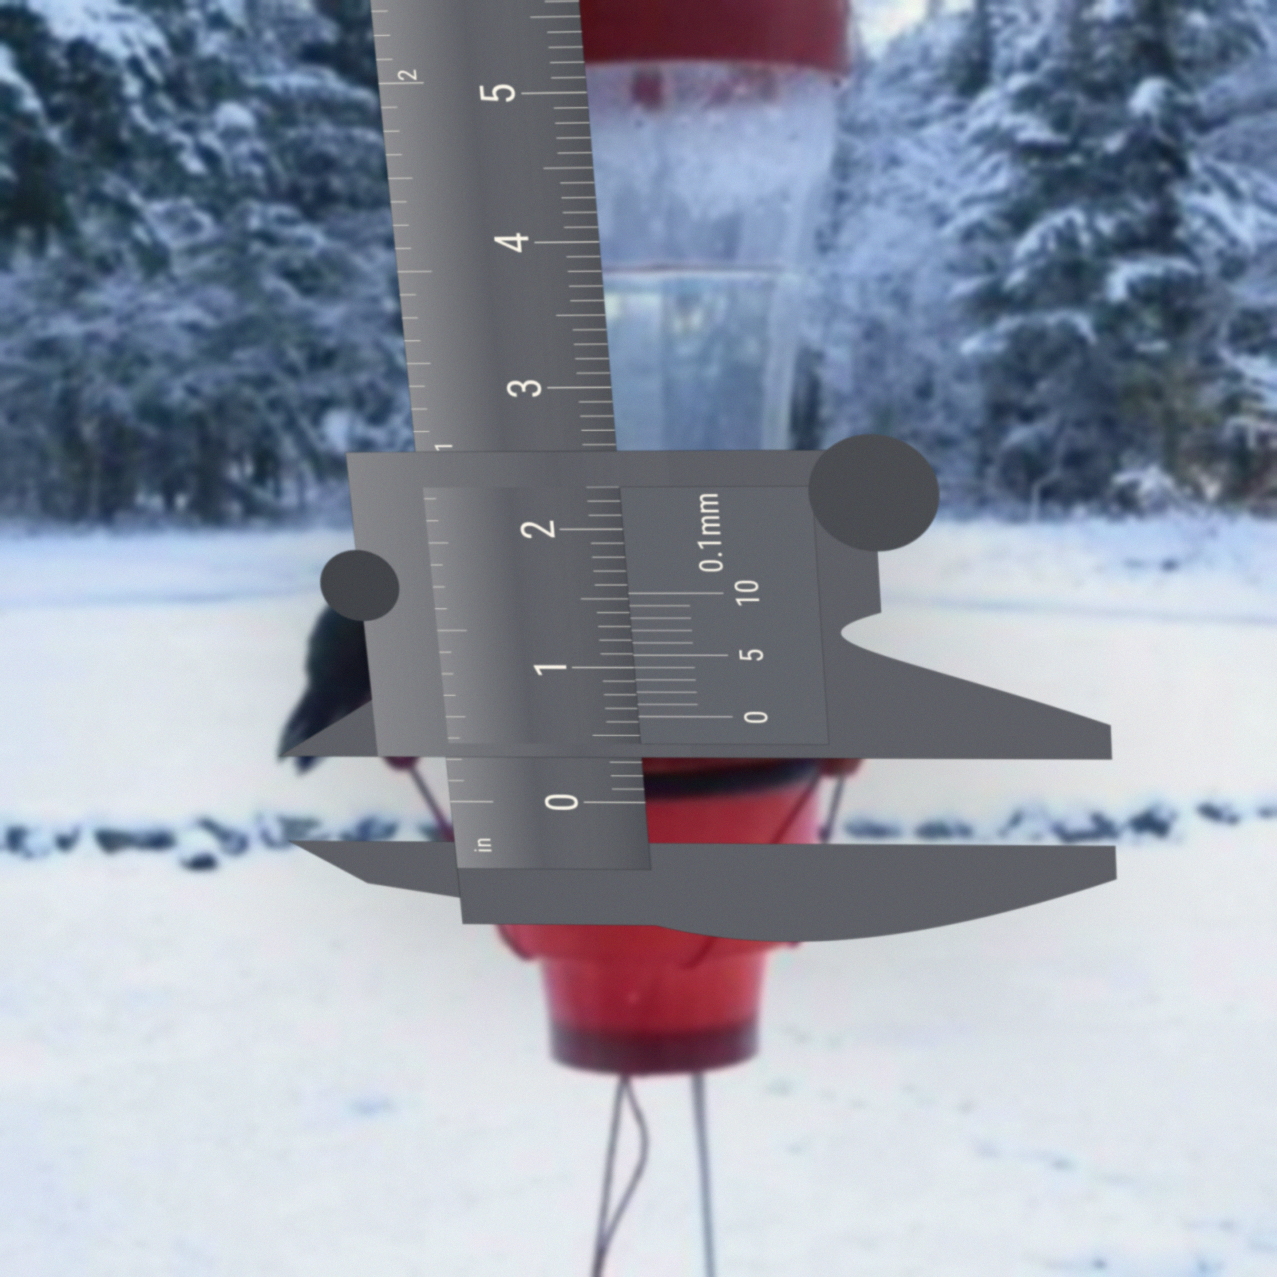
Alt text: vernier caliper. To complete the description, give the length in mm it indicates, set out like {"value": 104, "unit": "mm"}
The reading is {"value": 6.4, "unit": "mm"}
